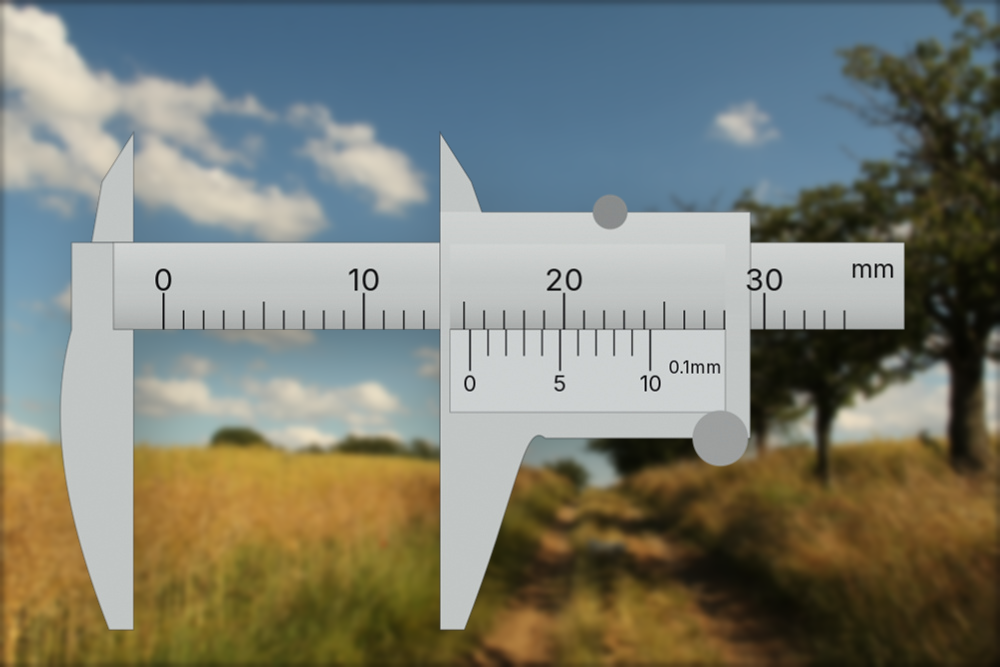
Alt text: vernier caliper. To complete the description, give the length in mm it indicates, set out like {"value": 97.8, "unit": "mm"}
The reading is {"value": 15.3, "unit": "mm"}
